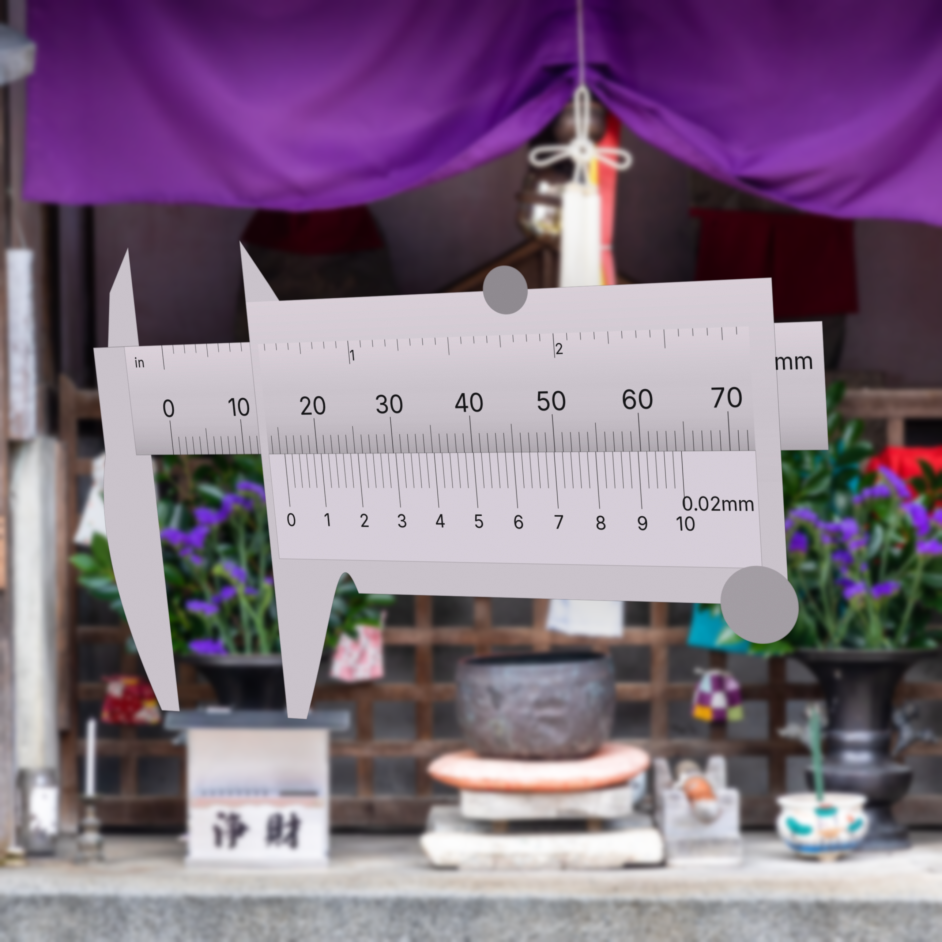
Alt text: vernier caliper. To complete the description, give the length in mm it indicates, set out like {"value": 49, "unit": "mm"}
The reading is {"value": 15.6, "unit": "mm"}
